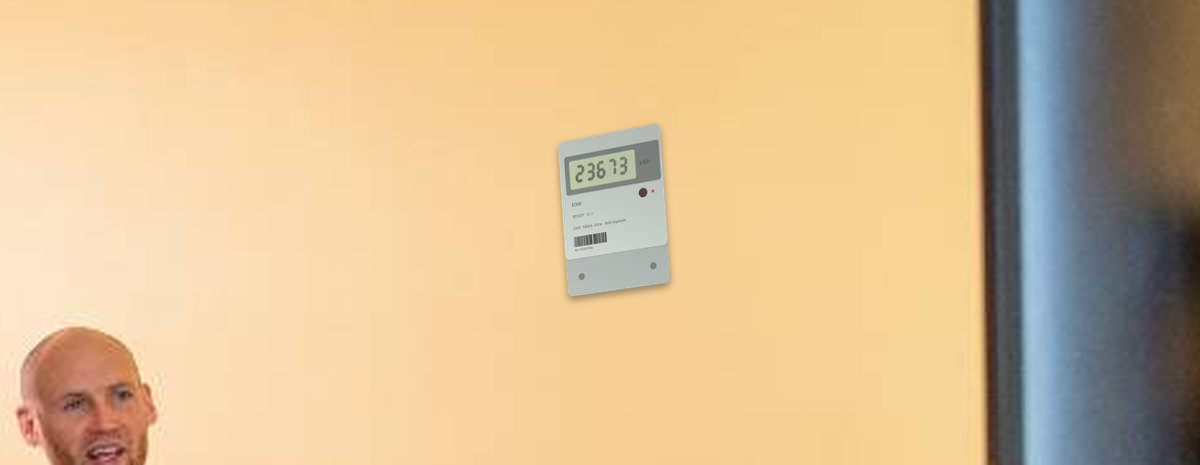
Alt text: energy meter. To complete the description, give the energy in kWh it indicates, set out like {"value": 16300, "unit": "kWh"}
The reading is {"value": 23673, "unit": "kWh"}
